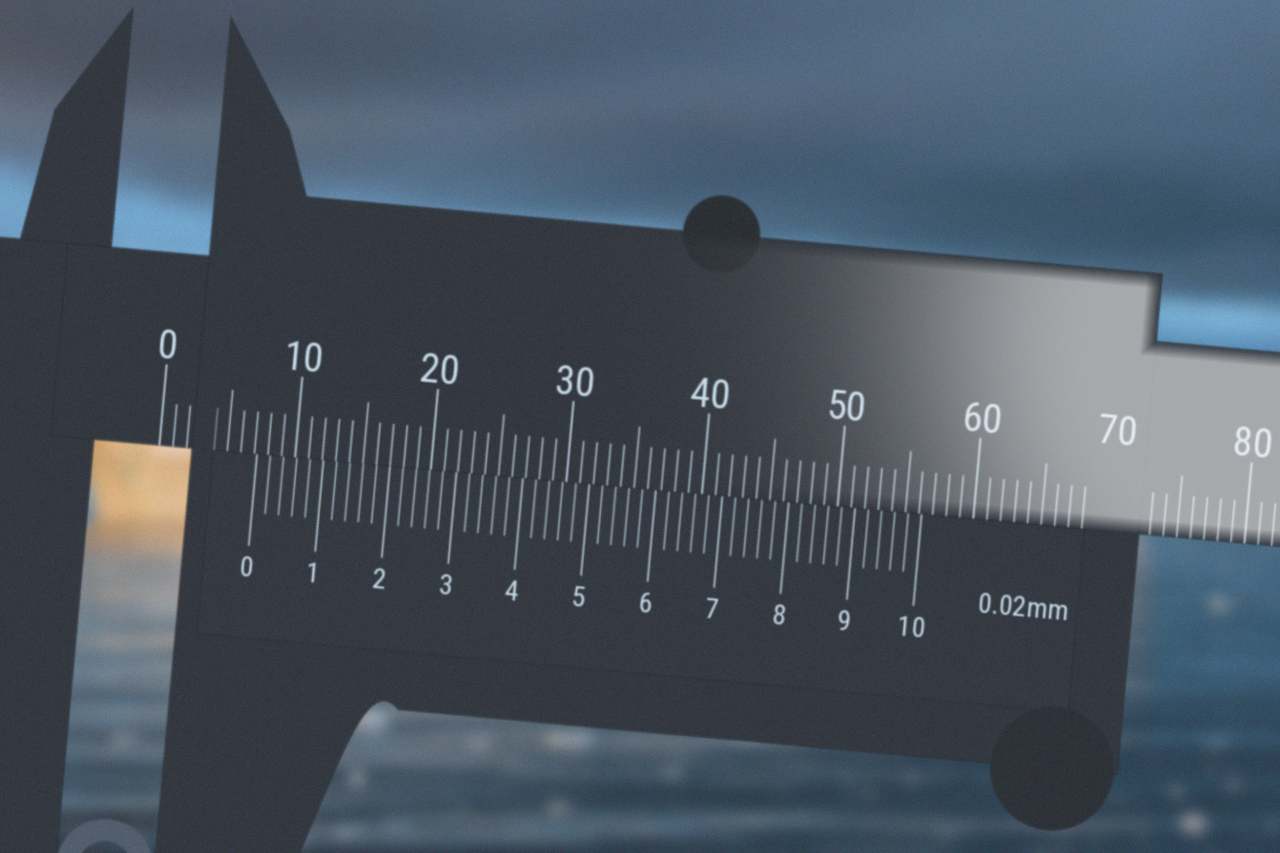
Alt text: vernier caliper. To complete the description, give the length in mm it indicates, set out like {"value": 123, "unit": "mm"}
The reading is {"value": 7.2, "unit": "mm"}
